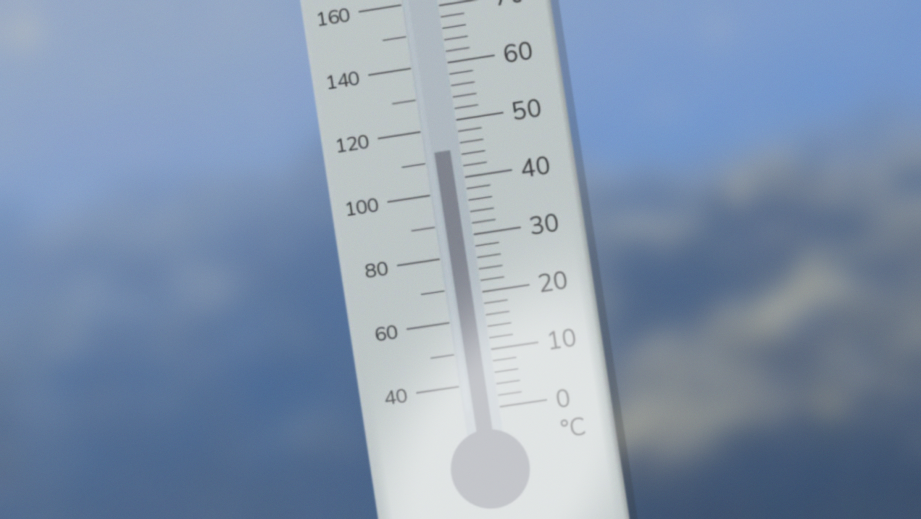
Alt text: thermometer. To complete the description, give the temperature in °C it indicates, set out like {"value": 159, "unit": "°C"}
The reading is {"value": 45, "unit": "°C"}
